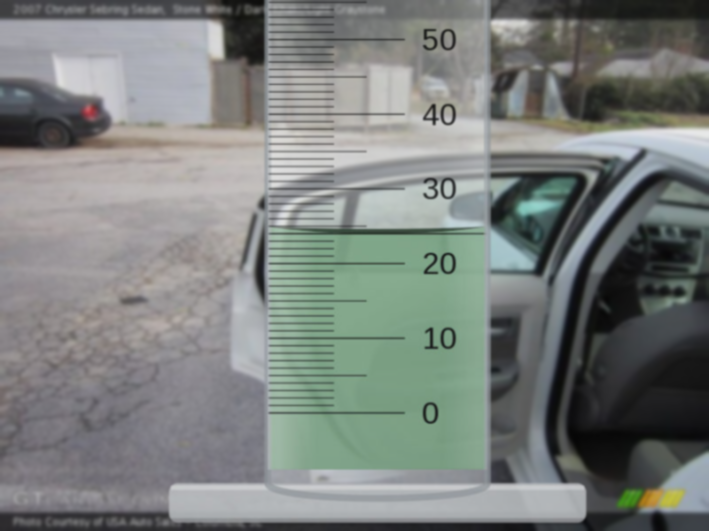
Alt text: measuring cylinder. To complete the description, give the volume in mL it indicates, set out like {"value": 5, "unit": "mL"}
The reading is {"value": 24, "unit": "mL"}
